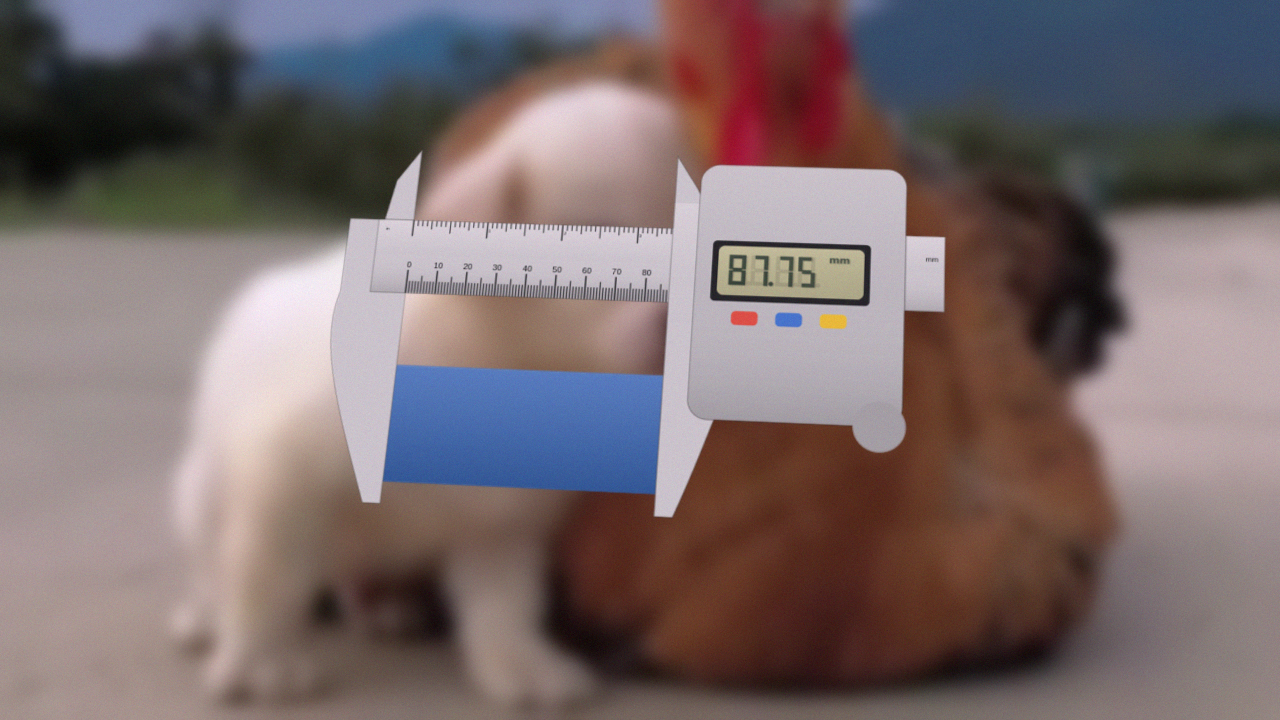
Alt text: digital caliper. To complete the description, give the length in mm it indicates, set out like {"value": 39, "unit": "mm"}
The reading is {"value": 87.75, "unit": "mm"}
